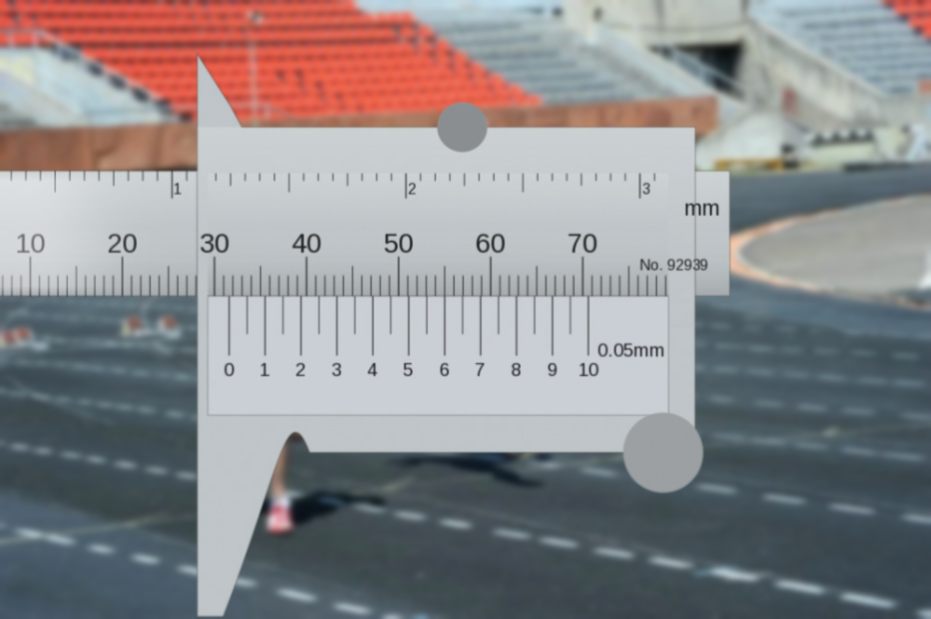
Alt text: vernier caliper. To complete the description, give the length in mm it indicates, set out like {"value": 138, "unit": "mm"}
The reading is {"value": 31.6, "unit": "mm"}
